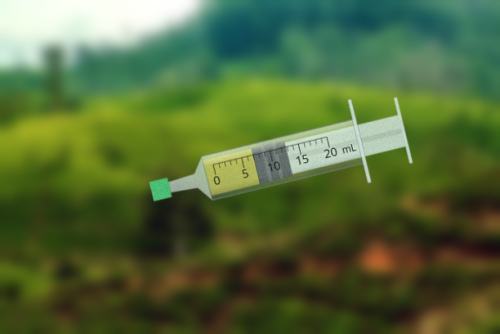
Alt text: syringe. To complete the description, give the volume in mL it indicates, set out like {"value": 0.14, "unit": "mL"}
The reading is {"value": 7, "unit": "mL"}
